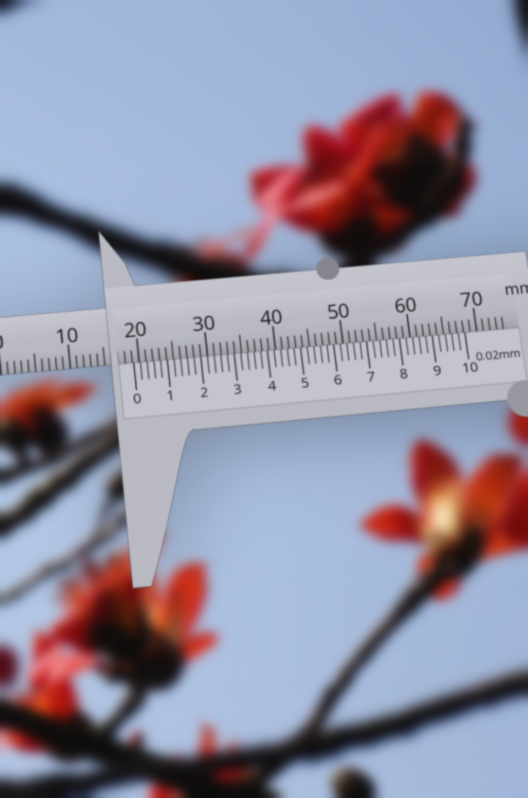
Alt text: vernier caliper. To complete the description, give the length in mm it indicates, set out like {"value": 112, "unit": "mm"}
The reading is {"value": 19.2, "unit": "mm"}
